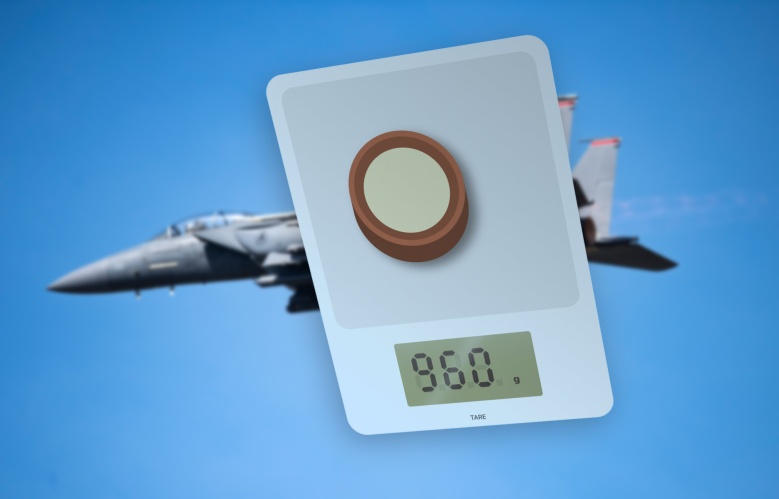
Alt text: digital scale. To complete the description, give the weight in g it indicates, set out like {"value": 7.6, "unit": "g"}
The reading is {"value": 960, "unit": "g"}
